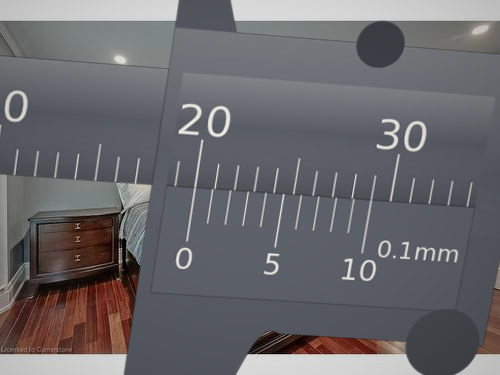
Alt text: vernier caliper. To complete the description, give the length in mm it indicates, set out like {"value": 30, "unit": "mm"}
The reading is {"value": 20.0, "unit": "mm"}
